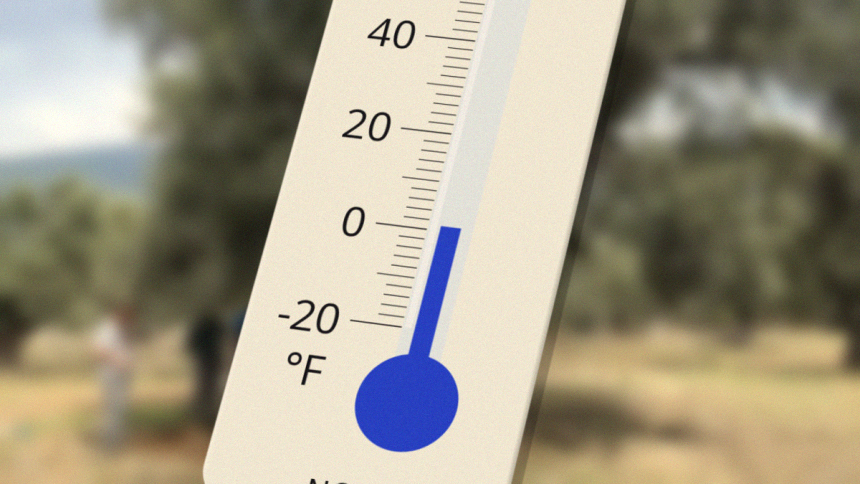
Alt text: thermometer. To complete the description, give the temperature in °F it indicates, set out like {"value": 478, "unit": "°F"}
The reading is {"value": 1, "unit": "°F"}
